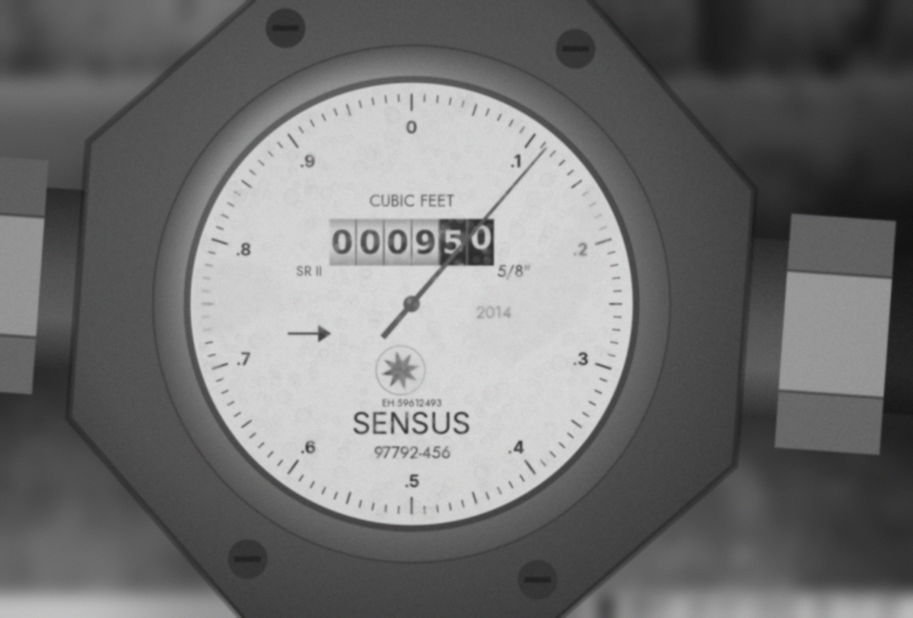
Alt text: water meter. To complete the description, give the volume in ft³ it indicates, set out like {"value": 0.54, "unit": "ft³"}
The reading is {"value": 950.11, "unit": "ft³"}
